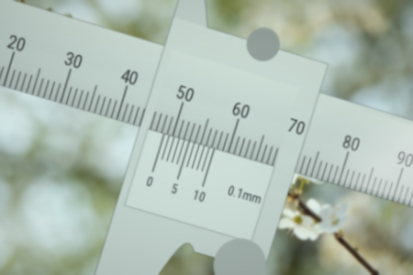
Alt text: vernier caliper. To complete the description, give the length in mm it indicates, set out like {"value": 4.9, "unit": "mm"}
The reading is {"value": 48.5, "unit": "mm"}
